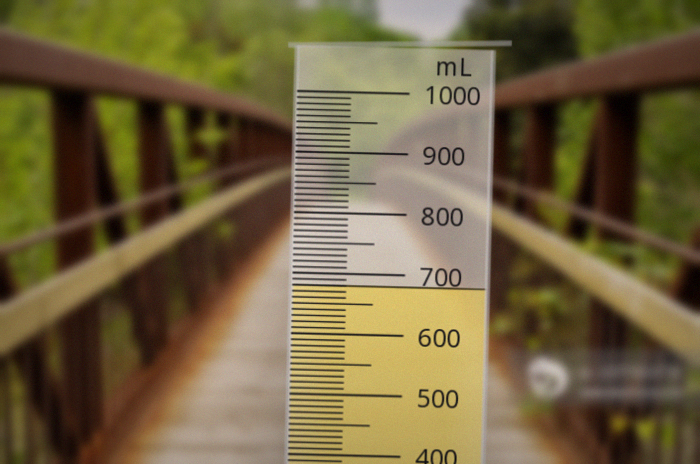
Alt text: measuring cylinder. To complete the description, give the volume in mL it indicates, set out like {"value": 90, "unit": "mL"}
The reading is {"value": 680, "unit": "mL"}
